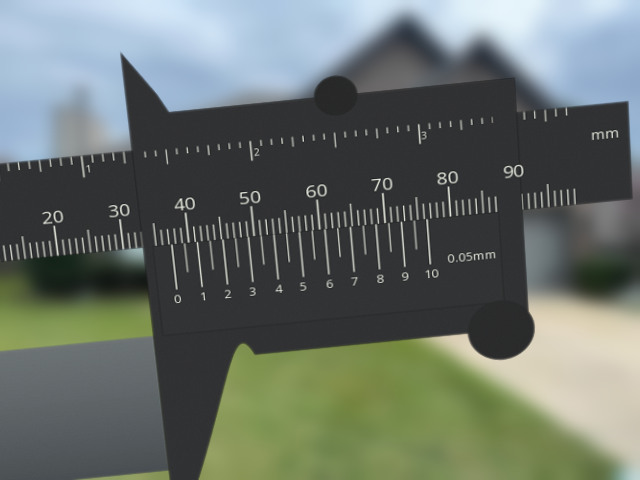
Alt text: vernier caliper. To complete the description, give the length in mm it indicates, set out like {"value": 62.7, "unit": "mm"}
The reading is {"value": 37.4, "unit": "mm"}
